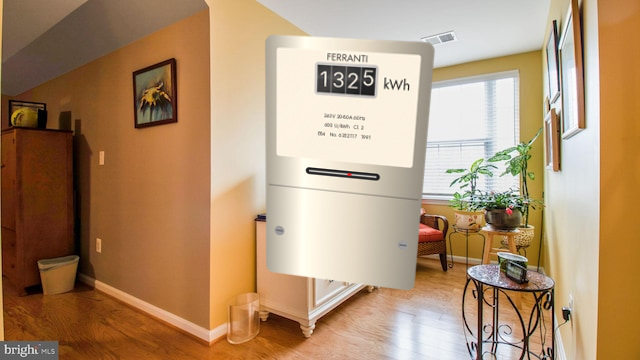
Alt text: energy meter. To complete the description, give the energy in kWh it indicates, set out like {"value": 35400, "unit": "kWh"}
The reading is {"value": 1325, "unit": "kWh"}
